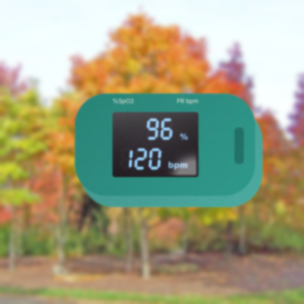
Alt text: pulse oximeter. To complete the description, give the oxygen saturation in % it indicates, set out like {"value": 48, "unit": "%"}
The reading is {"value": 96, "unit": "%"}
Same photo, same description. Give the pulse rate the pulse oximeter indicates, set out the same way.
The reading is {"value": 120, "unit": "bpm"}
